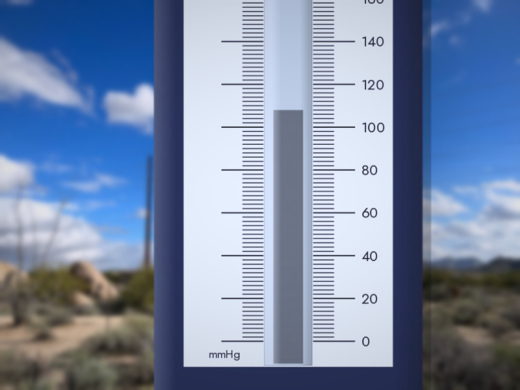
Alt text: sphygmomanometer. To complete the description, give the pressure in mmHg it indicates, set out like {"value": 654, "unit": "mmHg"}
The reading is {"value": 108, "unit": "mmHg"}
